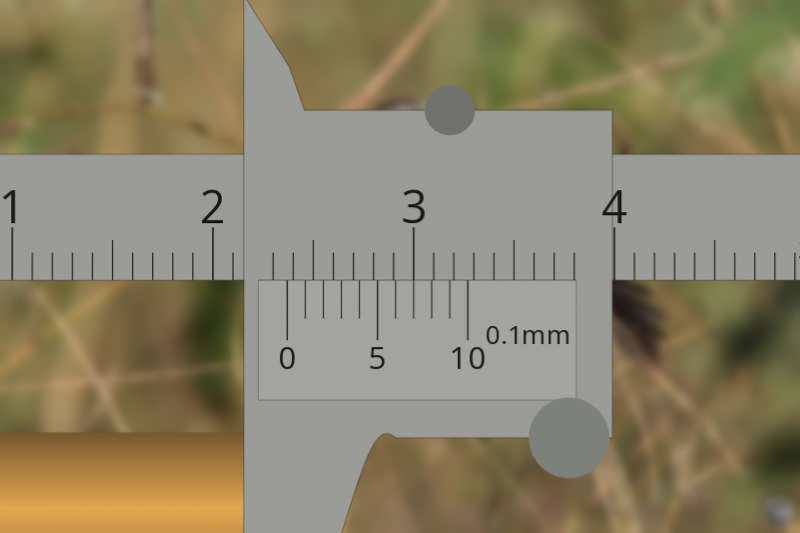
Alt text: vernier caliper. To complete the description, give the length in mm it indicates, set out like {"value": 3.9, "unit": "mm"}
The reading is {"value": 23.7, "unit": "mm"}
